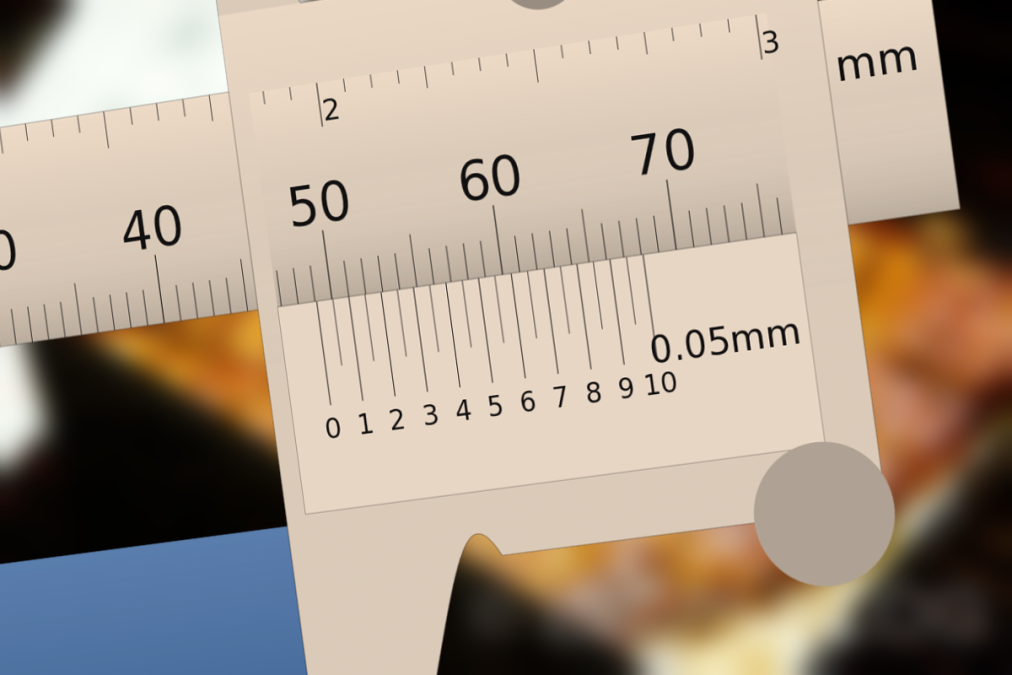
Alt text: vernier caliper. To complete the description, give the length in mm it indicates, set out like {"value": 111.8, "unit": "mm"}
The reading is {"value": 49.1, "unit": "mm"}
